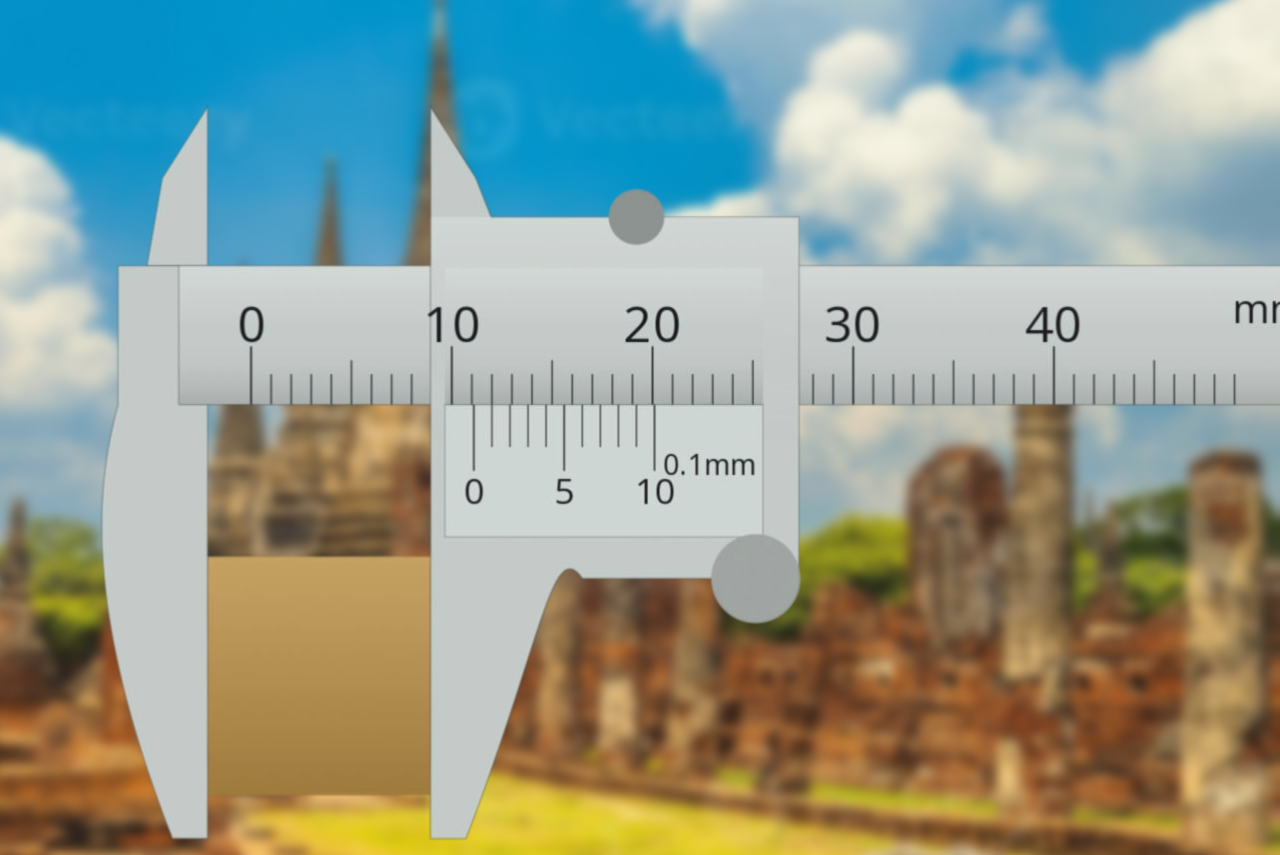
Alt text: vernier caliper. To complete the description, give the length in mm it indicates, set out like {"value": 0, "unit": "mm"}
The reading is {"value": 11.1, "unit": "mm"}
